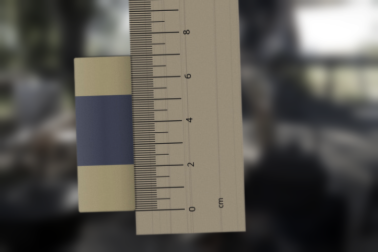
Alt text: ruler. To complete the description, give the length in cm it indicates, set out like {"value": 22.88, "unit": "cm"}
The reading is {"value": 7, "unit": "cm"}
